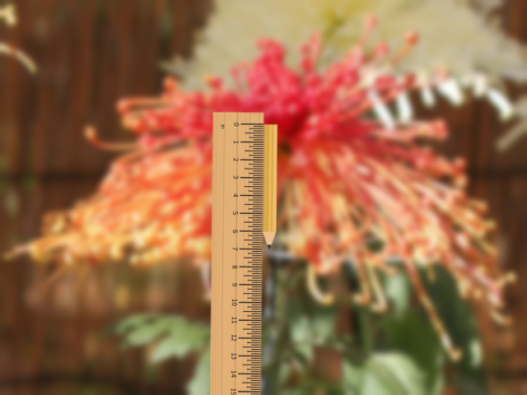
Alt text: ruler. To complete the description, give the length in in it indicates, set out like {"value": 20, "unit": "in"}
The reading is {"value": 7, "unit": "in"}
